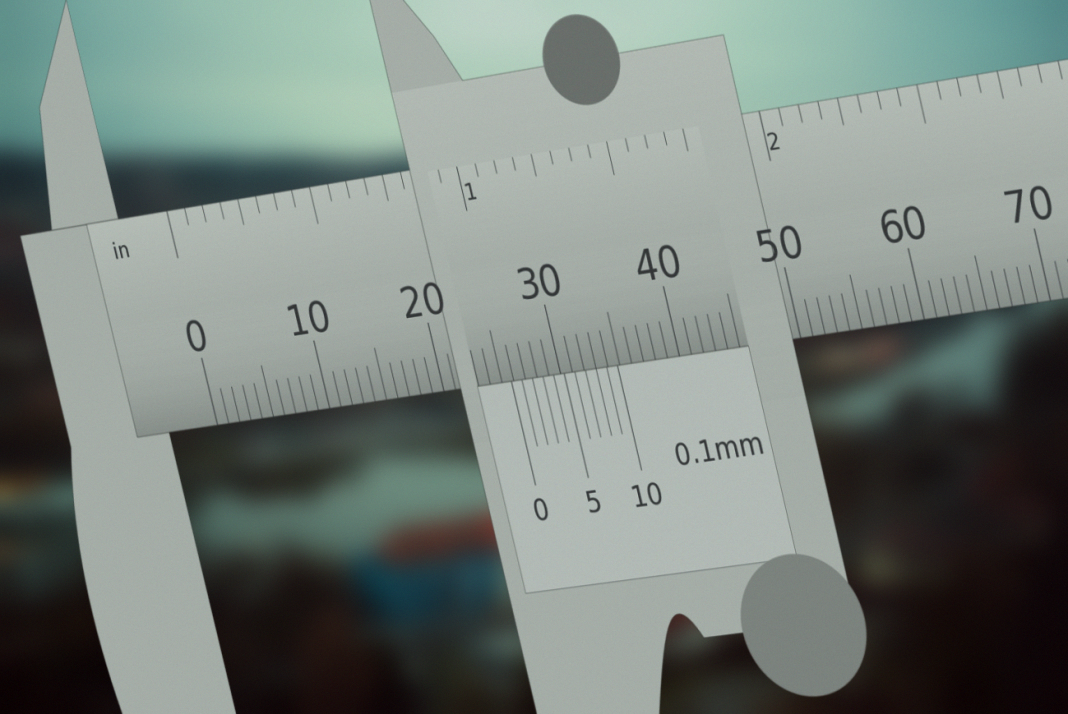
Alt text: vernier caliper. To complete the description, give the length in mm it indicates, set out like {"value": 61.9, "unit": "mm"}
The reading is {"value": 25.8, "unit": "mm"}
